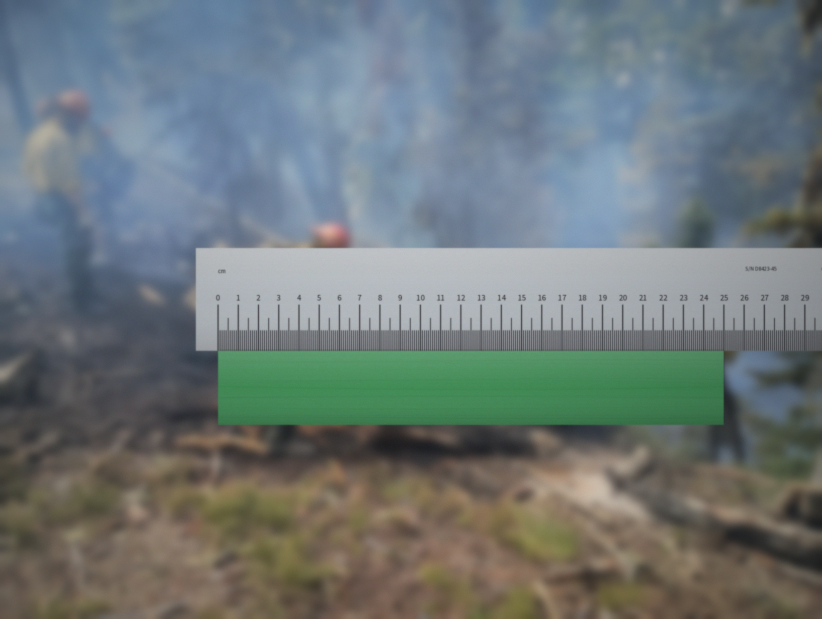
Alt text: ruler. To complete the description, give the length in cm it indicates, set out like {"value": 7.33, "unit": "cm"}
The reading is {"value": 25, "unit": "cm"}
